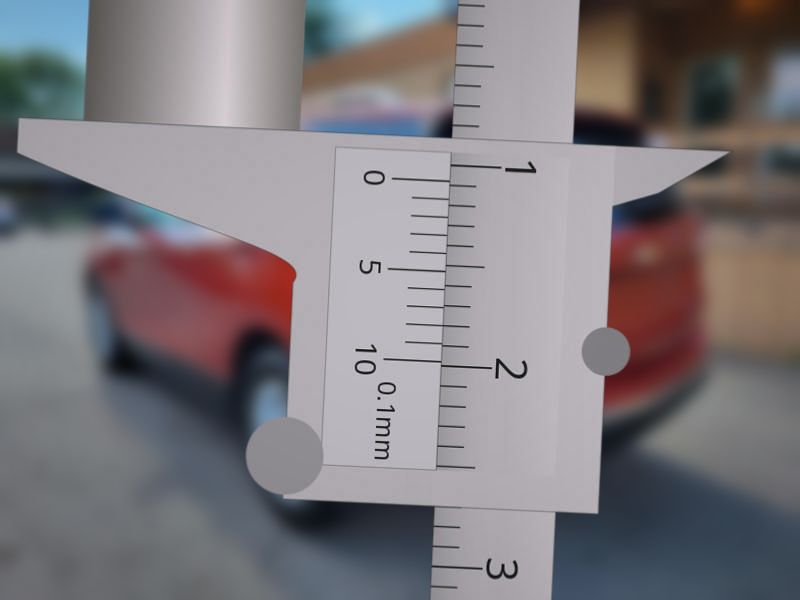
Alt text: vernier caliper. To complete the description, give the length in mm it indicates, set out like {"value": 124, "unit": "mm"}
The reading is {"value": 10.8, "unit": "mm"}
